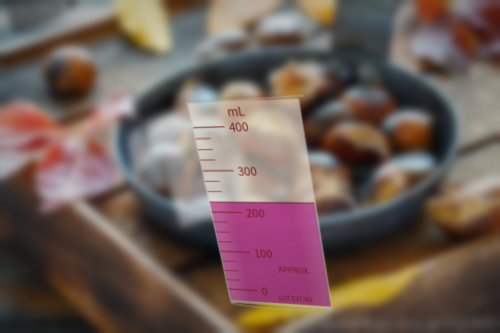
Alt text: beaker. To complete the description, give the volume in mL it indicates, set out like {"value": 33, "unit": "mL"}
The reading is {"value": 225, "unit": "mL"}
